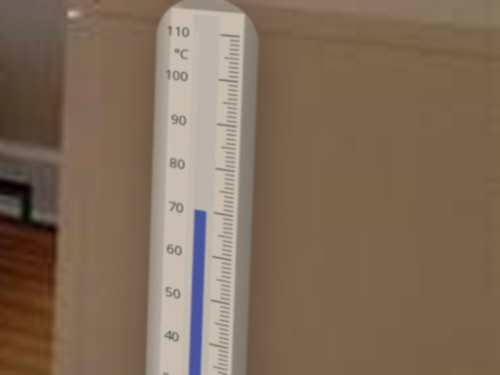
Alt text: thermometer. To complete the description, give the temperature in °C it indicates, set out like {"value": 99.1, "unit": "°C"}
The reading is {"value": 70, "unit": "°C"}
